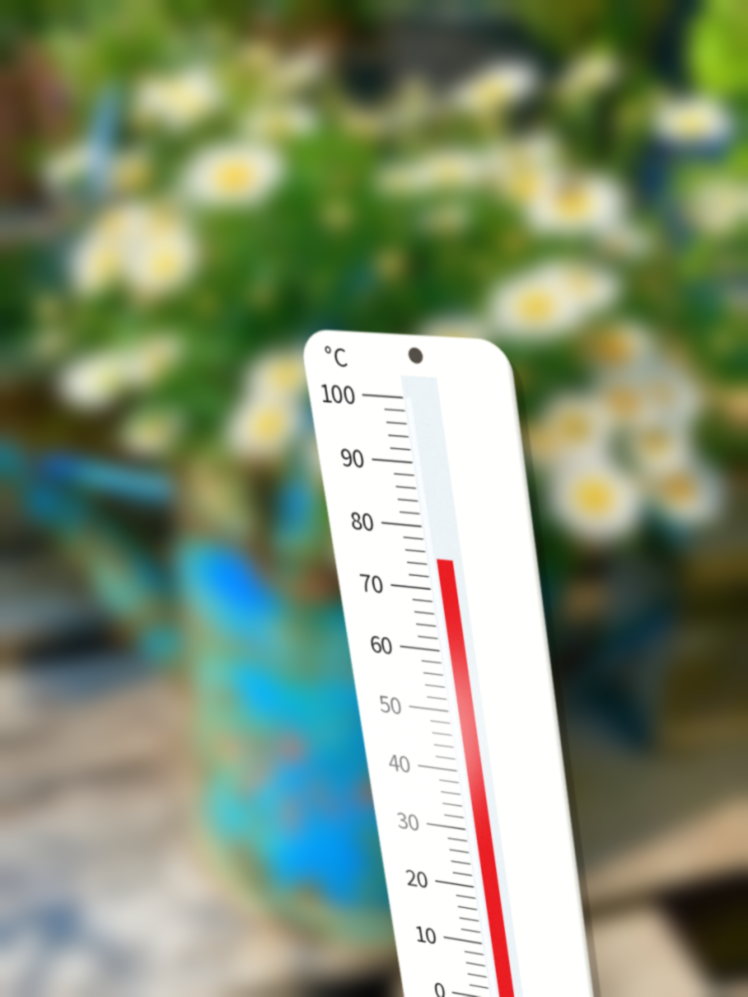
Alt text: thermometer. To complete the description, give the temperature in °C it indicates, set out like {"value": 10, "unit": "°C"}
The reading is {"value": 75, "unit": "°C"}
